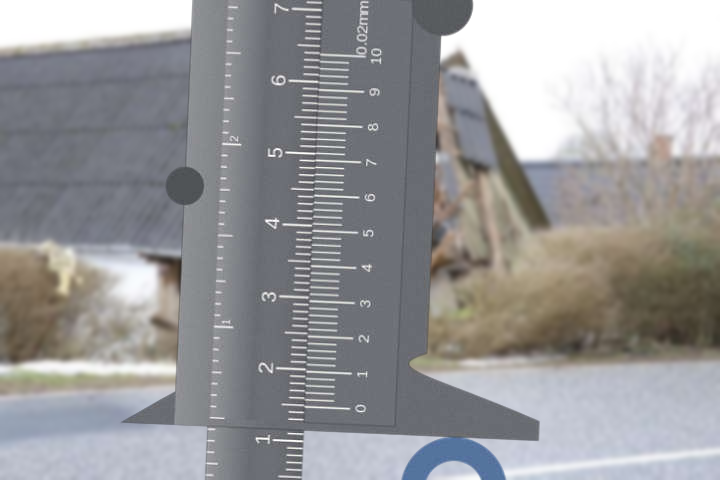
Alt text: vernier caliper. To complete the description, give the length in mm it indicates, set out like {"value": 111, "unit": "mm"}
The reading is {"value": 14.8, "unit": "mm"}
